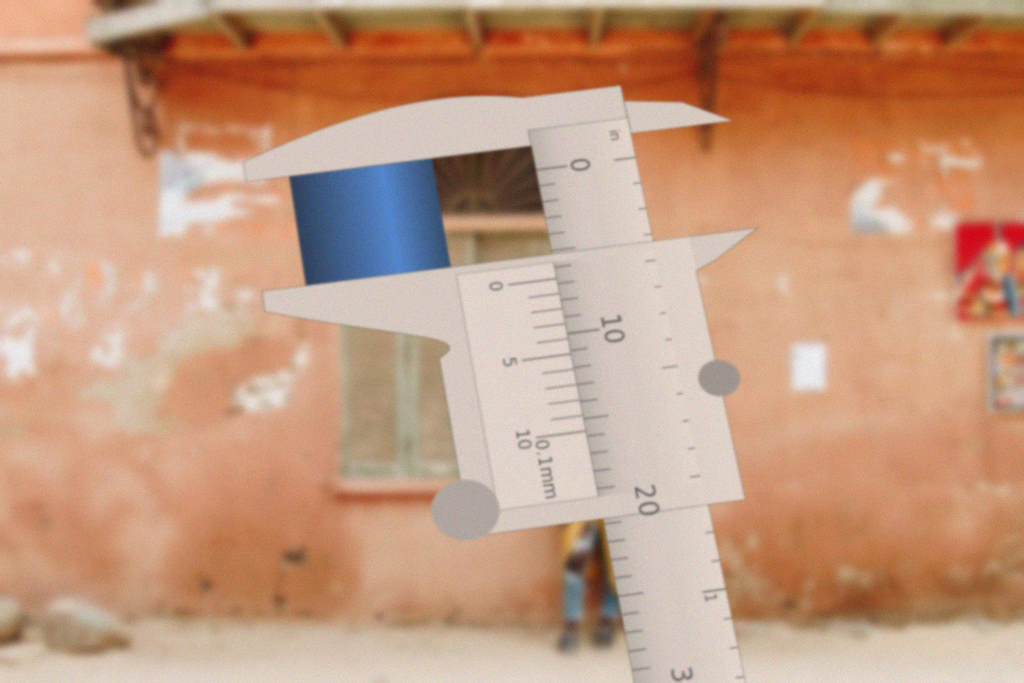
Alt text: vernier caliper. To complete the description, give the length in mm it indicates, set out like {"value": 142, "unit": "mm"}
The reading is {"value": 6.7, "unit": "mm"}
